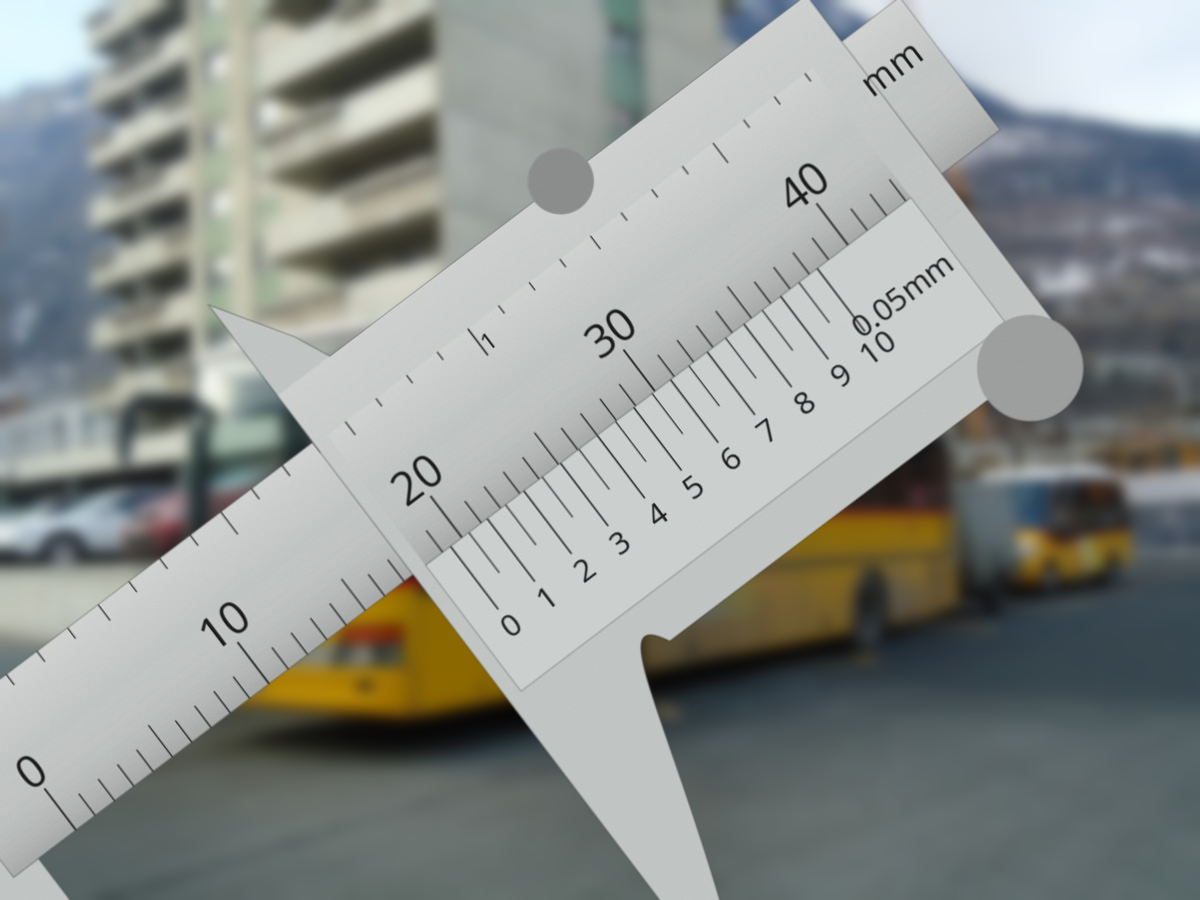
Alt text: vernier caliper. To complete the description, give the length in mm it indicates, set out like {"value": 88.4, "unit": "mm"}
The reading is {"value": 19.4, "unit": "mm"}
